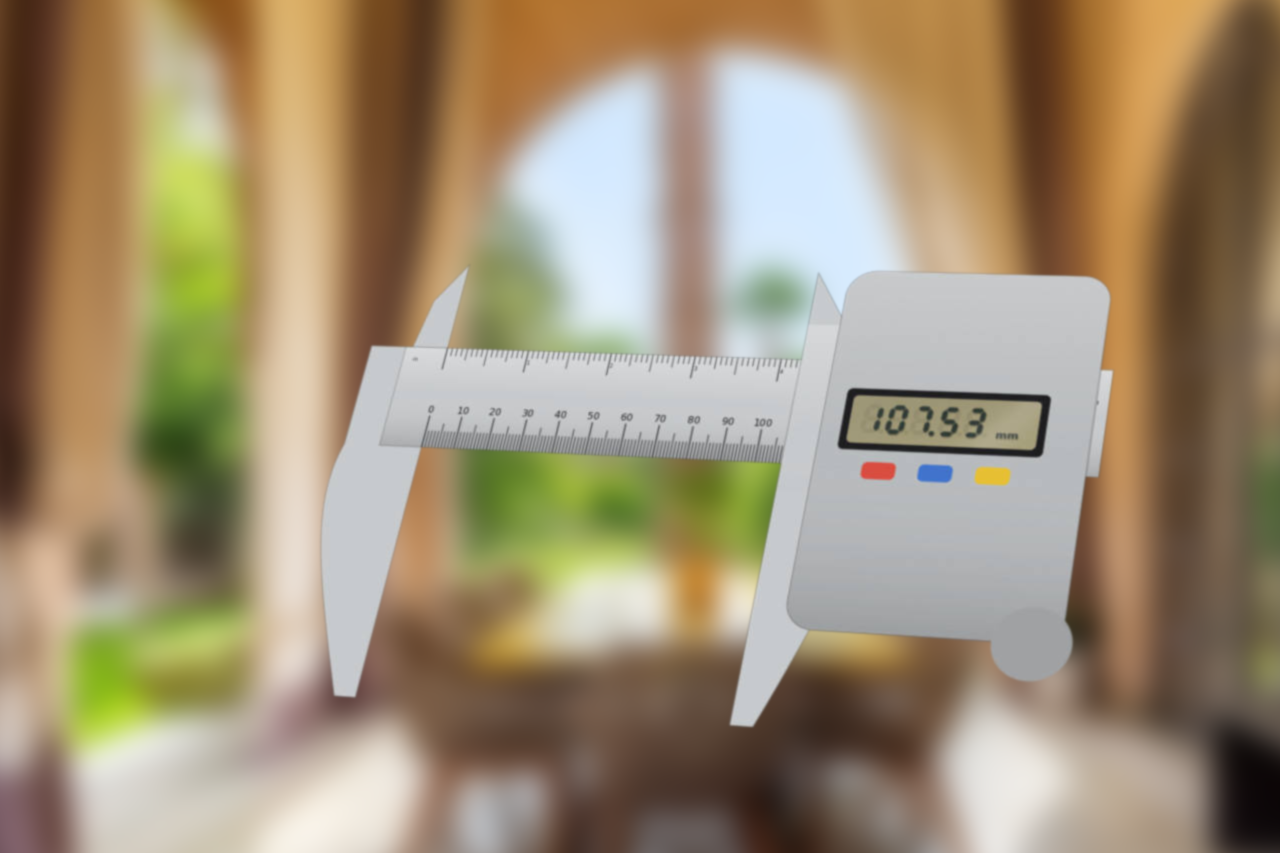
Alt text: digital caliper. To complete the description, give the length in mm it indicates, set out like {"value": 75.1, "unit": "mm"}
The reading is {"value": 107.53, "unit": "mm"}
